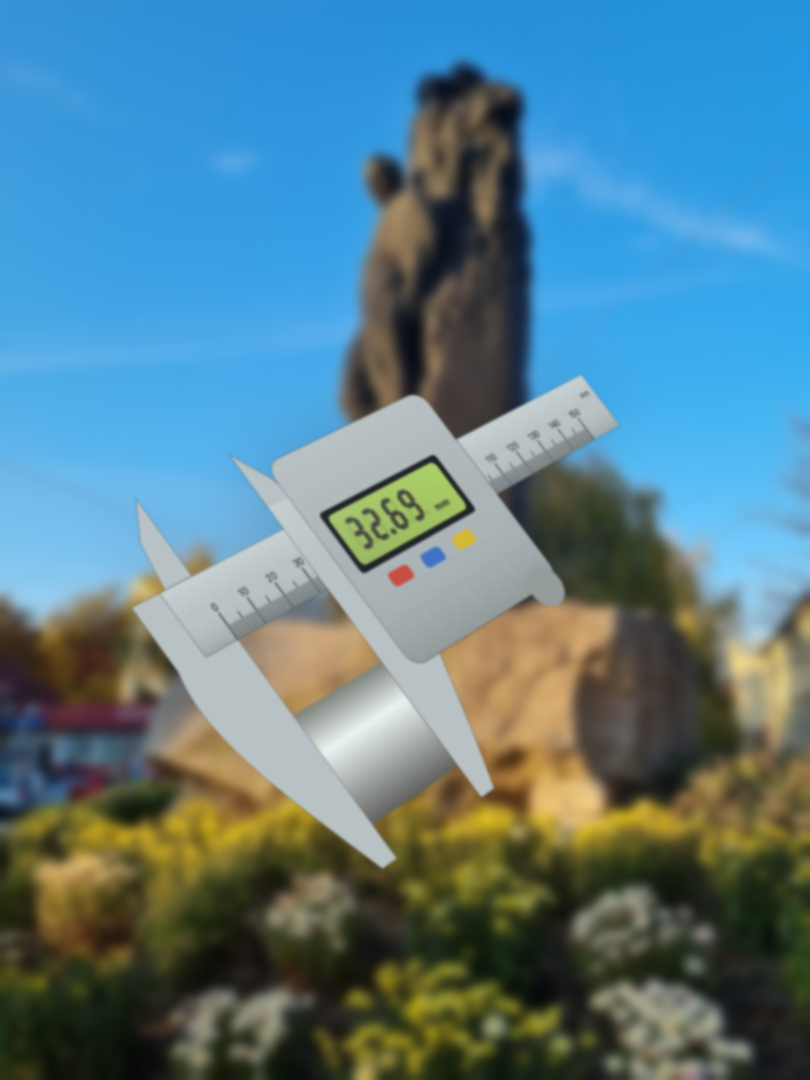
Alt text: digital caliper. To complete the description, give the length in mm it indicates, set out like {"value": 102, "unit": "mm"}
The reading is {"value": 32.69, "unit": "mm"}
